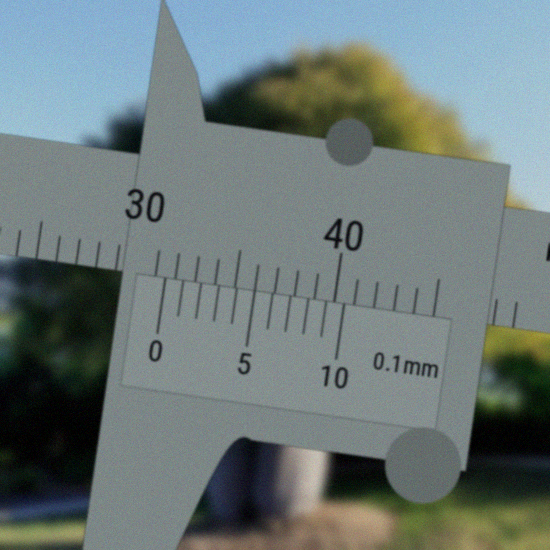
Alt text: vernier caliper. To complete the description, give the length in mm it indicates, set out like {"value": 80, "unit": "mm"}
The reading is {"value": 31.5, "unit": "mm"}
